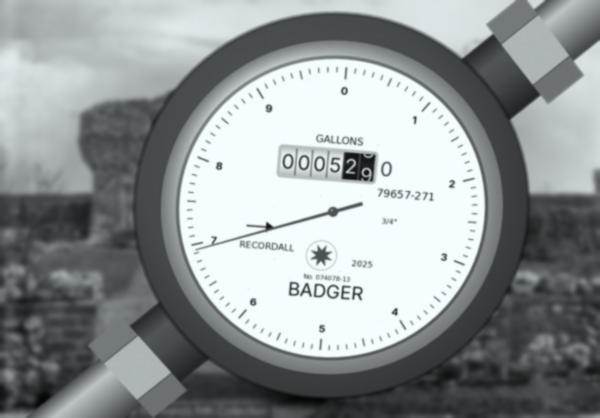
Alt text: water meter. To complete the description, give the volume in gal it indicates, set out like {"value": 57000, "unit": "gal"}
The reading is {"value": 5286.9, "unit": "gal"}
